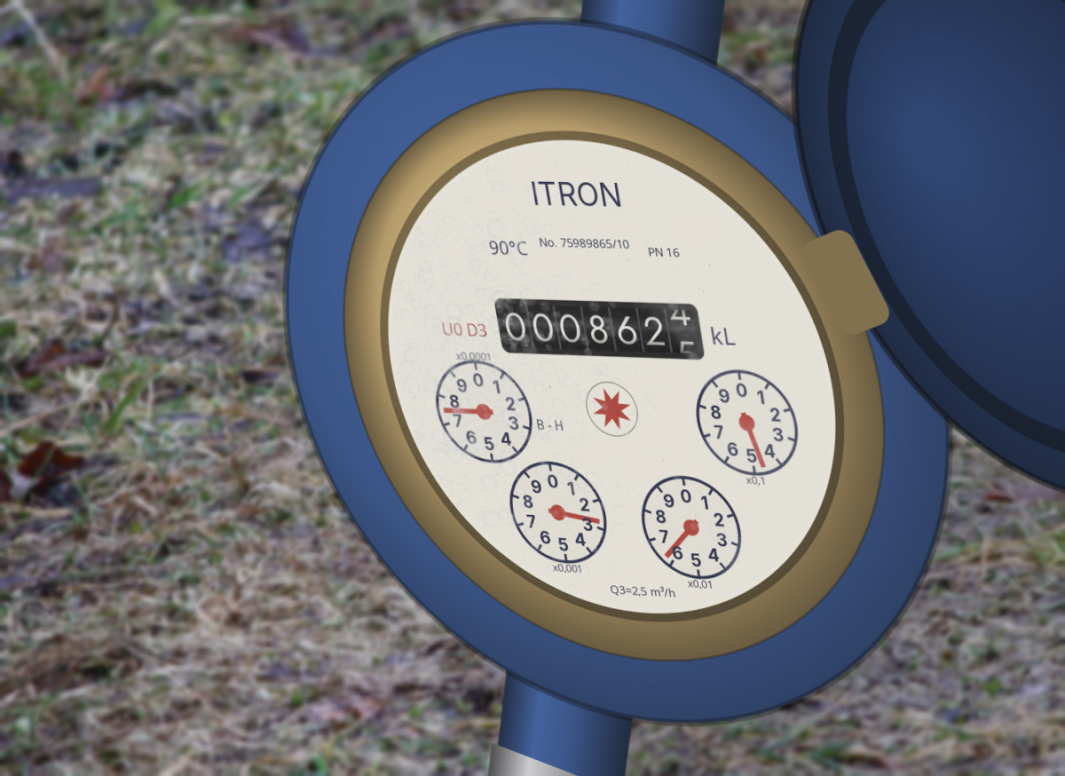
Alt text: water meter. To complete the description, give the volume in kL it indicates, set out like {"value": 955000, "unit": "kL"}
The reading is {"value": 8624.4627, "unit": "kL"}
